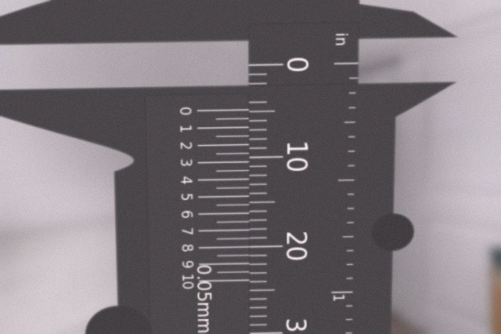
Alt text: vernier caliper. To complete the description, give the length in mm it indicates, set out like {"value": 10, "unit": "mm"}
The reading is {"value": 4.8, "unit": "mm"}
